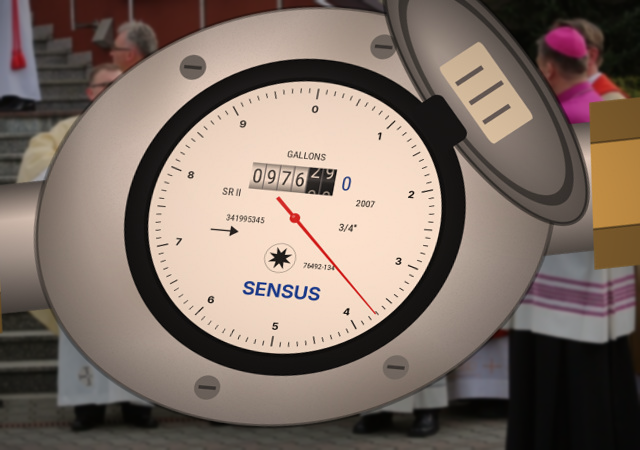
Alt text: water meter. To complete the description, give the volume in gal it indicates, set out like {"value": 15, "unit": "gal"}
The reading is {"value": 976293.7, "unit": "gal"}
